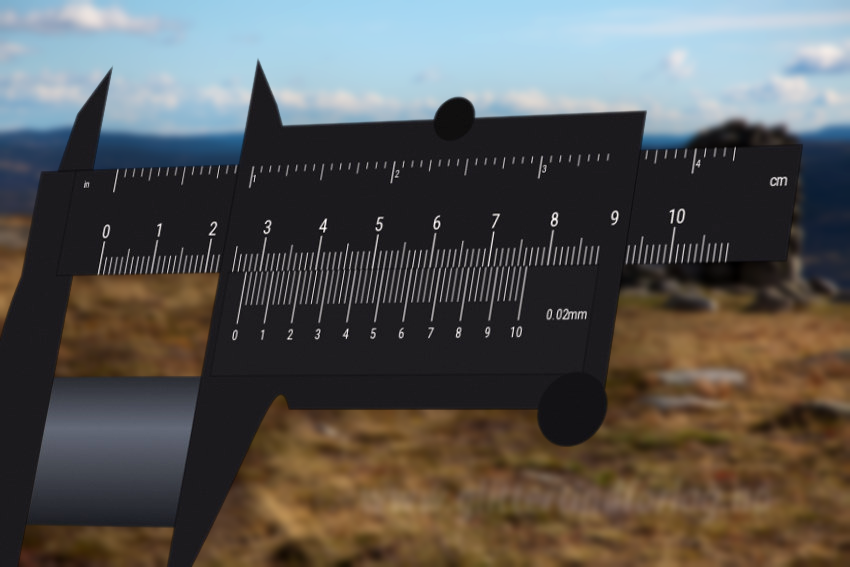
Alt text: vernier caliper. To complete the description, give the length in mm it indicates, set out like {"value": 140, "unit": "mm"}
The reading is {"value": 27.5, "unit": "mm"}
